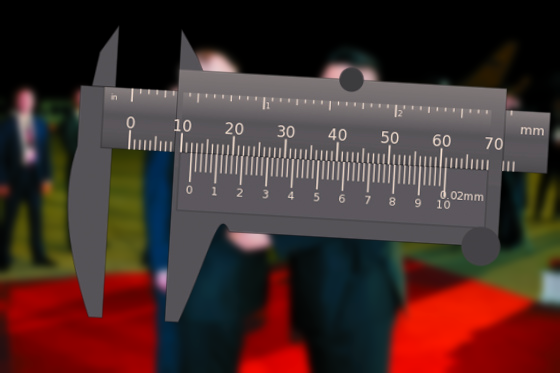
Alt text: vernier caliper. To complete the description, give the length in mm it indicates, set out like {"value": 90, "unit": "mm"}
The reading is {"value": 12.0, "unit": "mm"}
